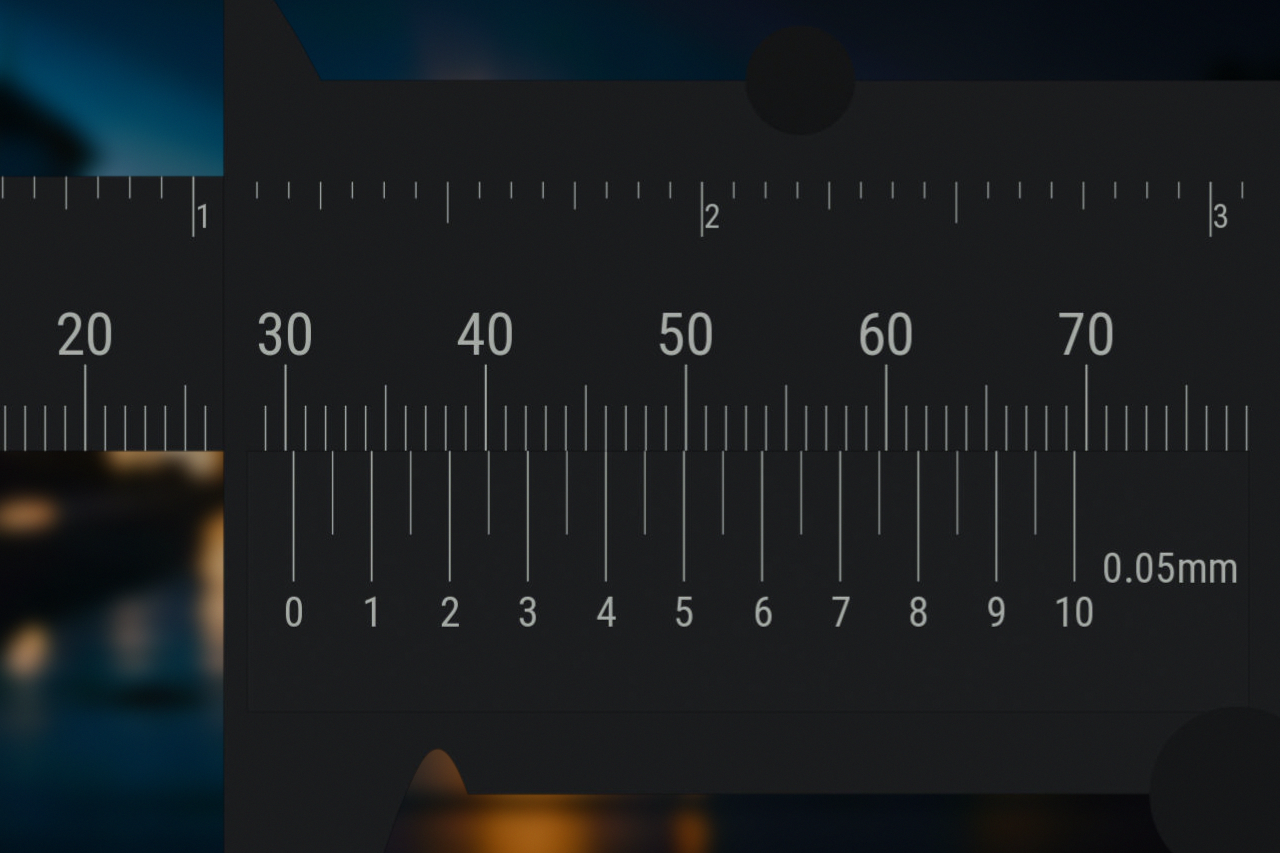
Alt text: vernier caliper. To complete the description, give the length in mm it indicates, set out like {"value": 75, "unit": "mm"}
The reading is {"value": 30.4, "unit": "mm"}
